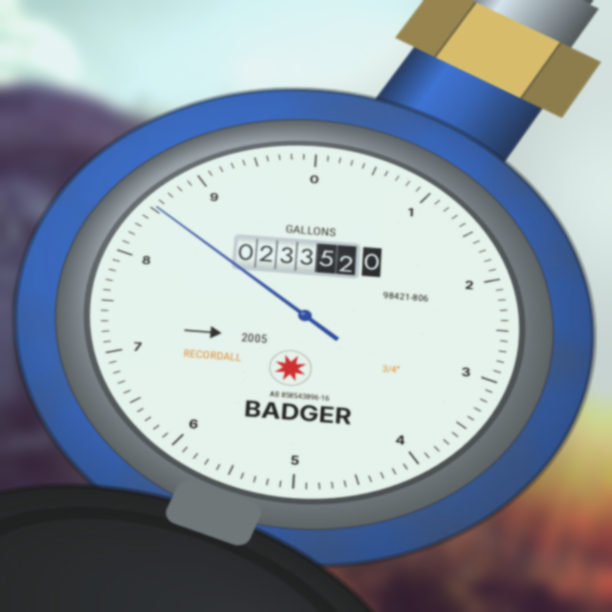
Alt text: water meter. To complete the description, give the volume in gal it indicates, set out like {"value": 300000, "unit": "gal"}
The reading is {"value": 233518.5, "unit": "gal"}
